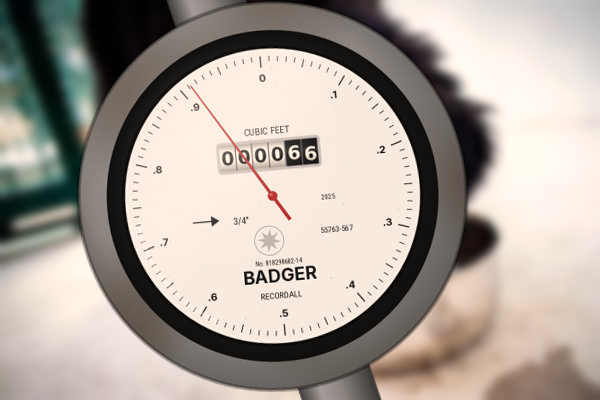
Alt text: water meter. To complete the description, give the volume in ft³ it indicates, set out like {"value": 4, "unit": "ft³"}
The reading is {"value": 65.91, "unit": "ft³"}
